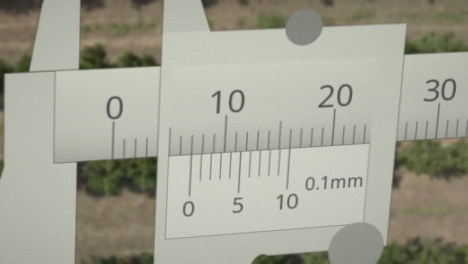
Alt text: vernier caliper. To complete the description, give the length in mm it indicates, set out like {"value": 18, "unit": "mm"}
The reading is {"value": 7.0, "unit": "mm"}
